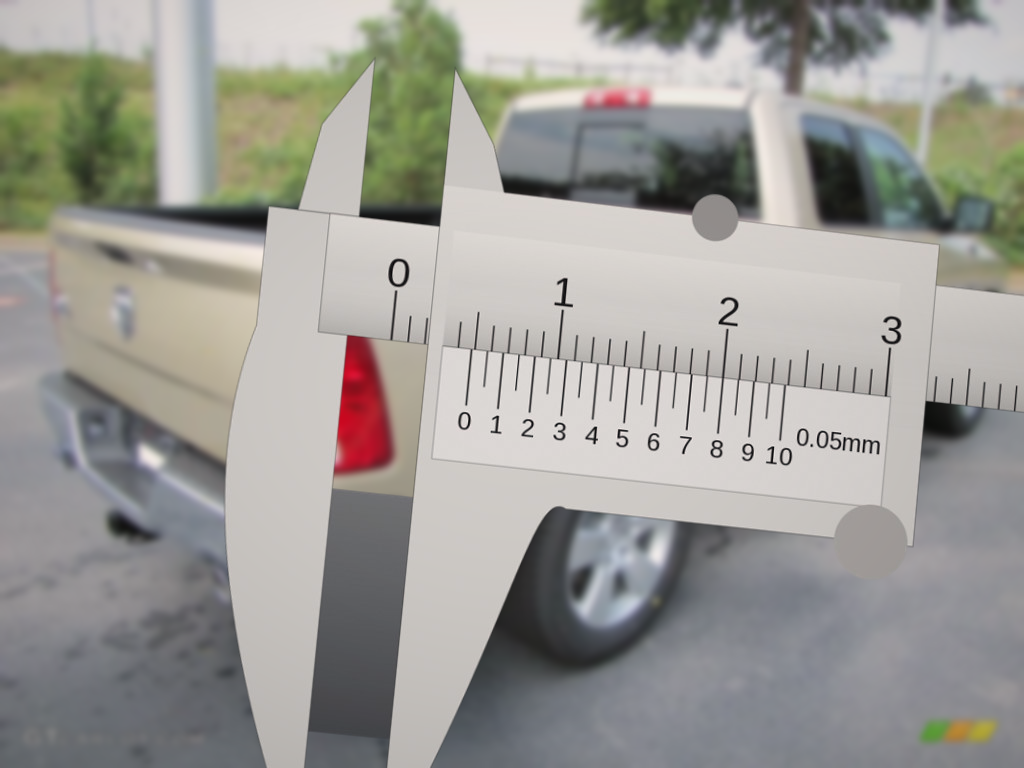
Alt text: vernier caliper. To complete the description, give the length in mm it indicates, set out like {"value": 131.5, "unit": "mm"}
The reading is {"value": 4.8, "unit": "mm"}
